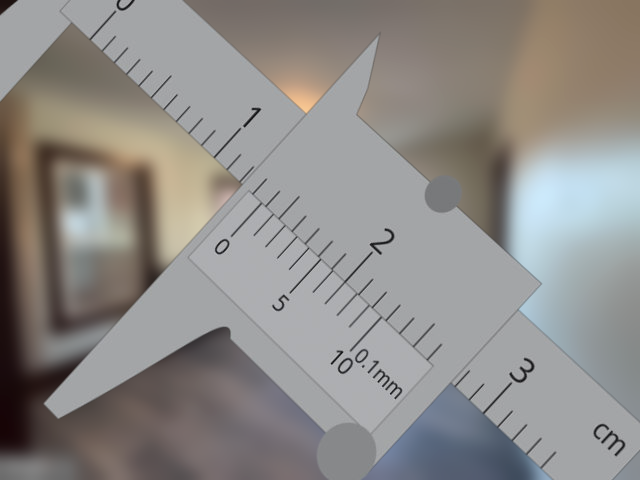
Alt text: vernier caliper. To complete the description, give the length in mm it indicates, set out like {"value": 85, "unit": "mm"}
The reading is {"value": 13.7, "unit": "mm"}
